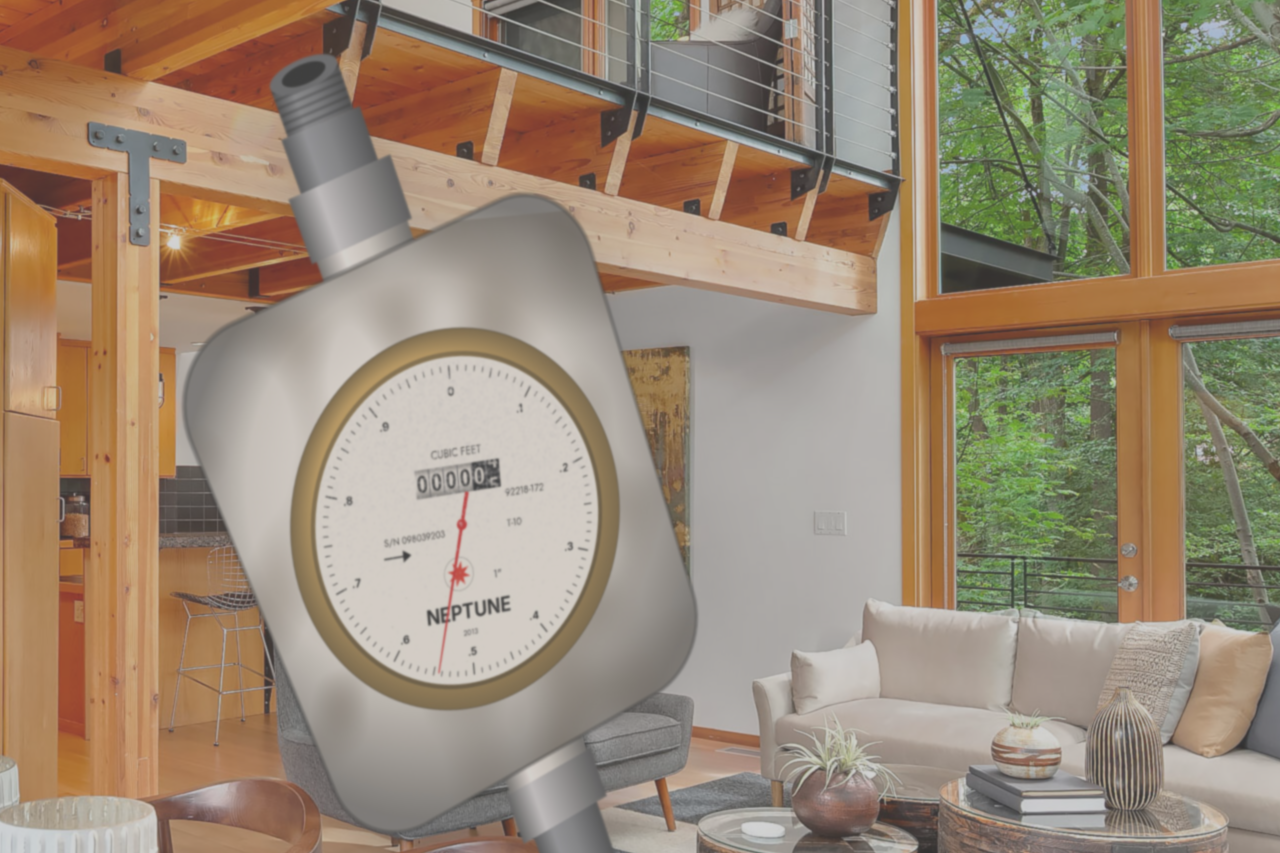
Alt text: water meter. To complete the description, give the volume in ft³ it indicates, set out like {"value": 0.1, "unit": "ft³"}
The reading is {"value": 4.54, "unit": "ft³"}
